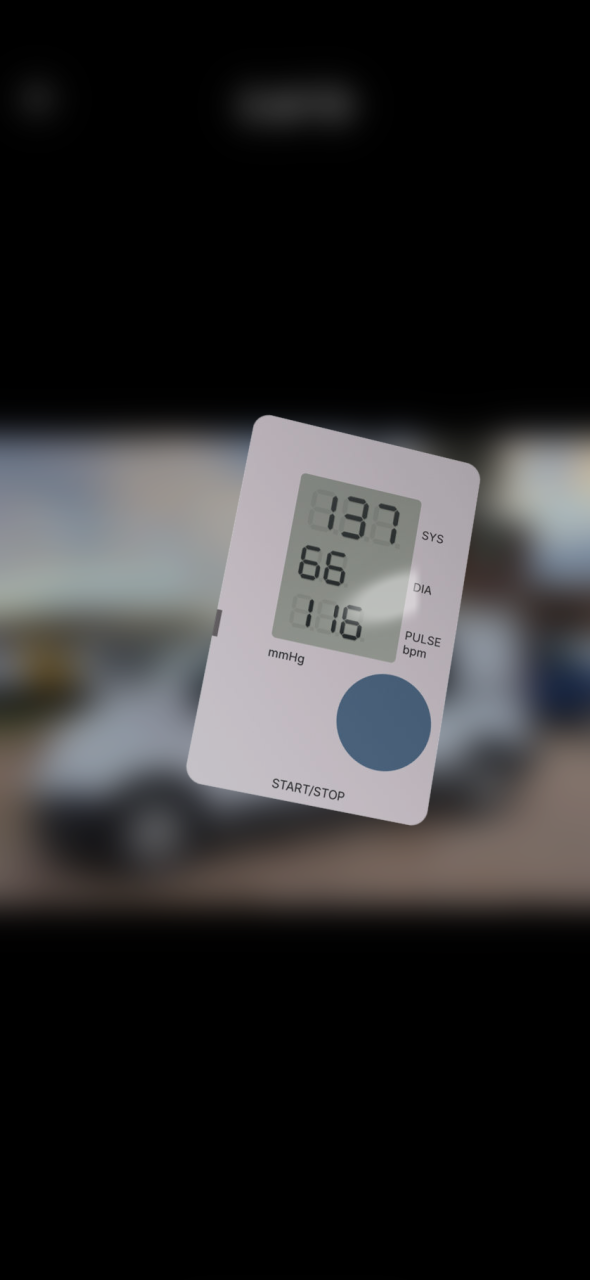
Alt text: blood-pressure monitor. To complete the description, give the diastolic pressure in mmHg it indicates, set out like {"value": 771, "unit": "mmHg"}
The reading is {"value": 66, "unit": "mmHg"}
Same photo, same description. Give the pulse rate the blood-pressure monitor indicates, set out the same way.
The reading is {"value": 116, "unit": "bpm"}
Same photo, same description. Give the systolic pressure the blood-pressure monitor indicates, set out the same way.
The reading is {"value": 137, "unit": "mmHg"}
